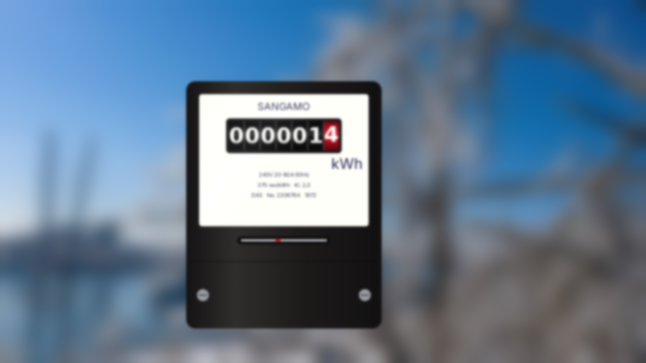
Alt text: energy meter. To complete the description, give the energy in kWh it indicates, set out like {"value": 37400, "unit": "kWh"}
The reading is {"value": 1.4, "unit": "kWh"}
